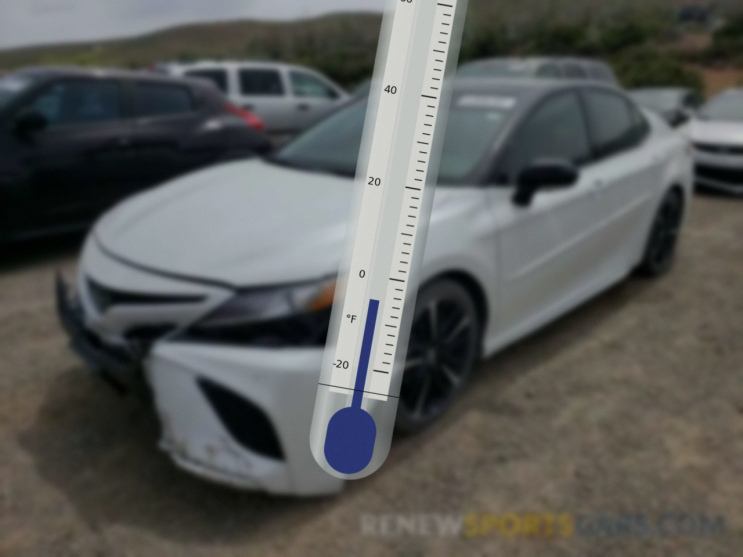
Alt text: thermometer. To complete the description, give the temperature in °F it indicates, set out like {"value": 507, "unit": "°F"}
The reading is {"value": -5, "unit": "°F"}
